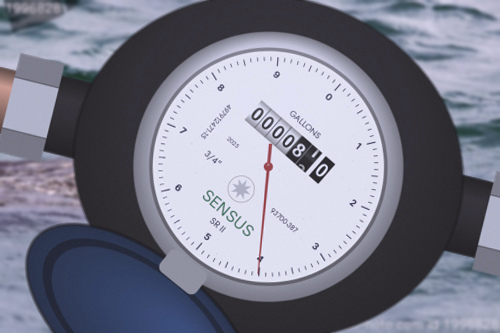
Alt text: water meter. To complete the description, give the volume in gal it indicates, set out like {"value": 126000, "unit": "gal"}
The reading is {"value": 814.0, "unit": "gal"}
